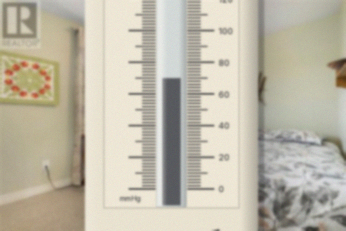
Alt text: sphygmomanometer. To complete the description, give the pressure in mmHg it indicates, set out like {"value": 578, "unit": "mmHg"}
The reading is {"value": 70, "unit": "mmHg"}
